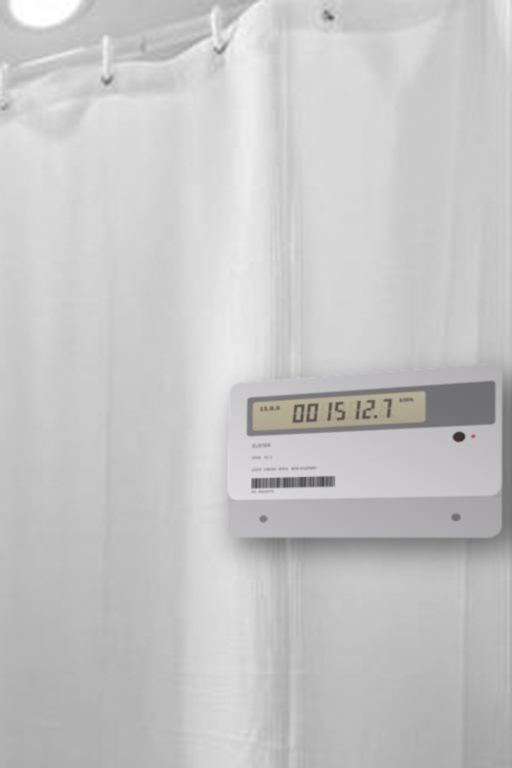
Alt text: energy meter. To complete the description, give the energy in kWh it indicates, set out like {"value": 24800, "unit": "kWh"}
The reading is {"value": 1512.7, "unit": "kWh"}
